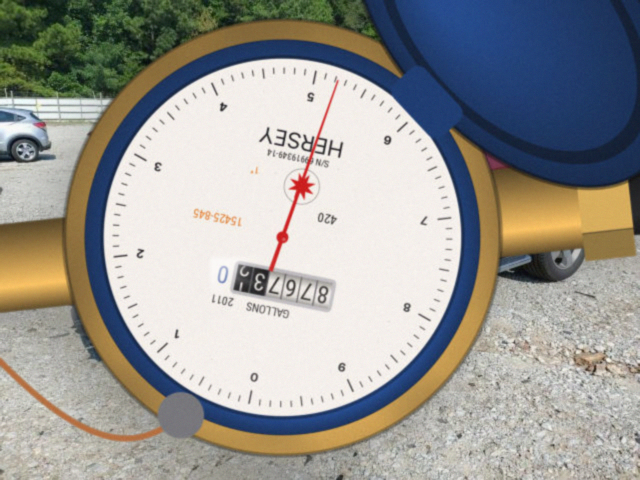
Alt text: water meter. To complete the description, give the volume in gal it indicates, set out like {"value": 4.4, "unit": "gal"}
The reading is {"value": 8767315.2, "unit": "gal"}
